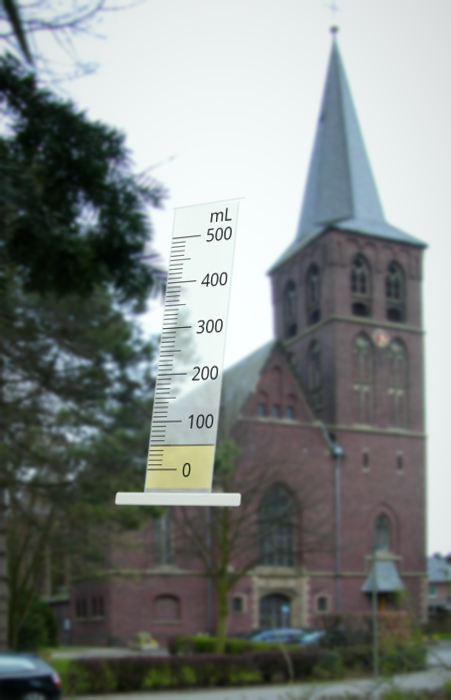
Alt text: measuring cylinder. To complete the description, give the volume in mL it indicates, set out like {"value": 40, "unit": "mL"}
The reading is {"value": 50, "unit": "mL"}
